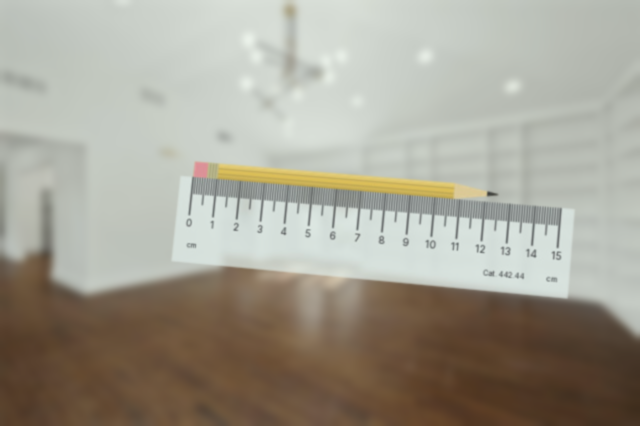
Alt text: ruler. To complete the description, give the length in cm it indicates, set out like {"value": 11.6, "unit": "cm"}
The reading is {"value": 12.5, "unit": "cm"}
